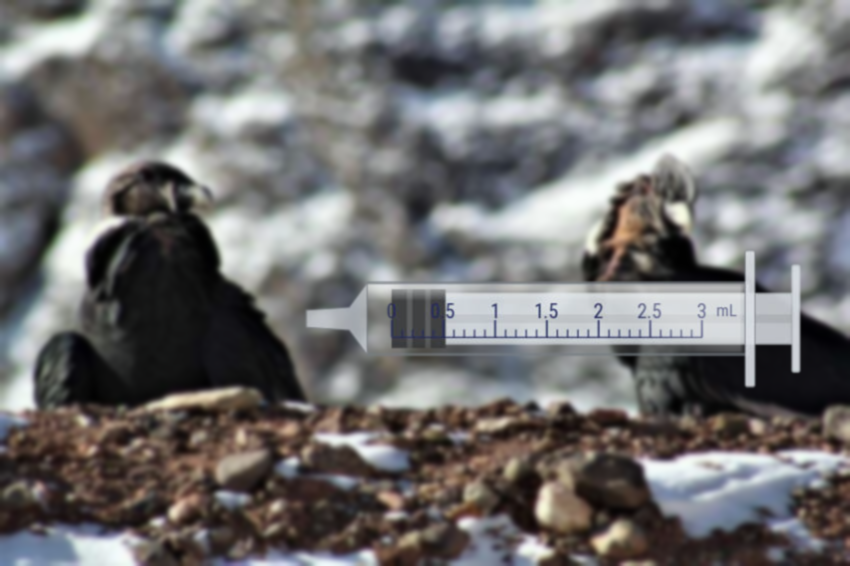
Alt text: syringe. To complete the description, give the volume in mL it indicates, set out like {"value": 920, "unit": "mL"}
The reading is {"value": 0, "unit": "mL"}
